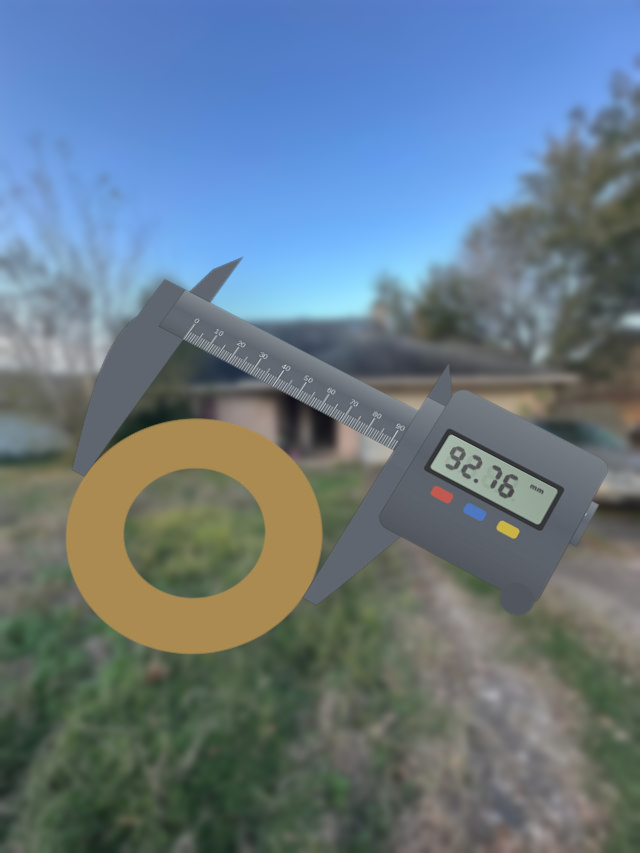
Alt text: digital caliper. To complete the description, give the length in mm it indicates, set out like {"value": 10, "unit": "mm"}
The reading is {"value": 92.76, "unit": "mm"}
